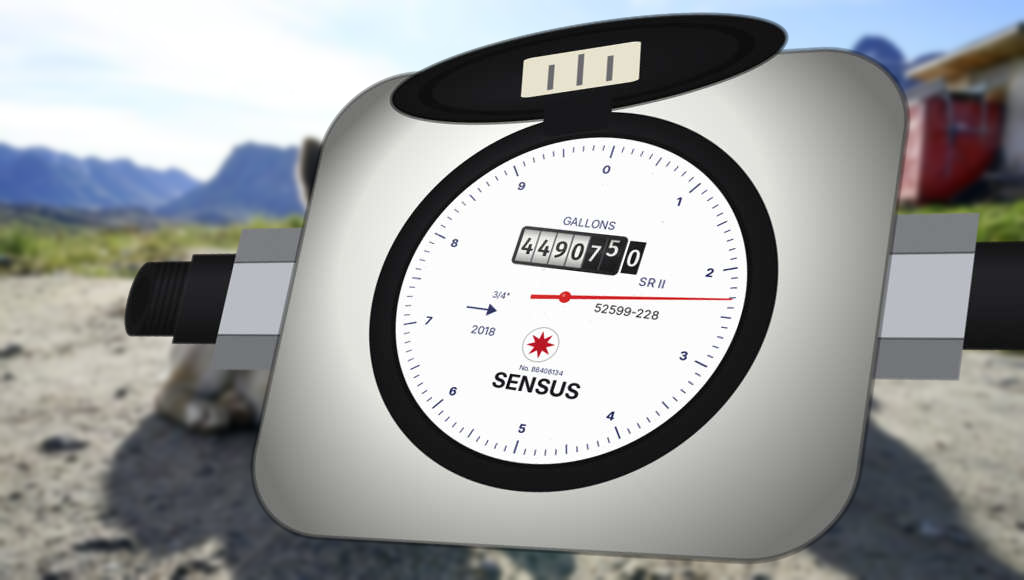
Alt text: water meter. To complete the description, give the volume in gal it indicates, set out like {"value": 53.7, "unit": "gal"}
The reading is {"value": 4490752.3, "unit": "gal"}
